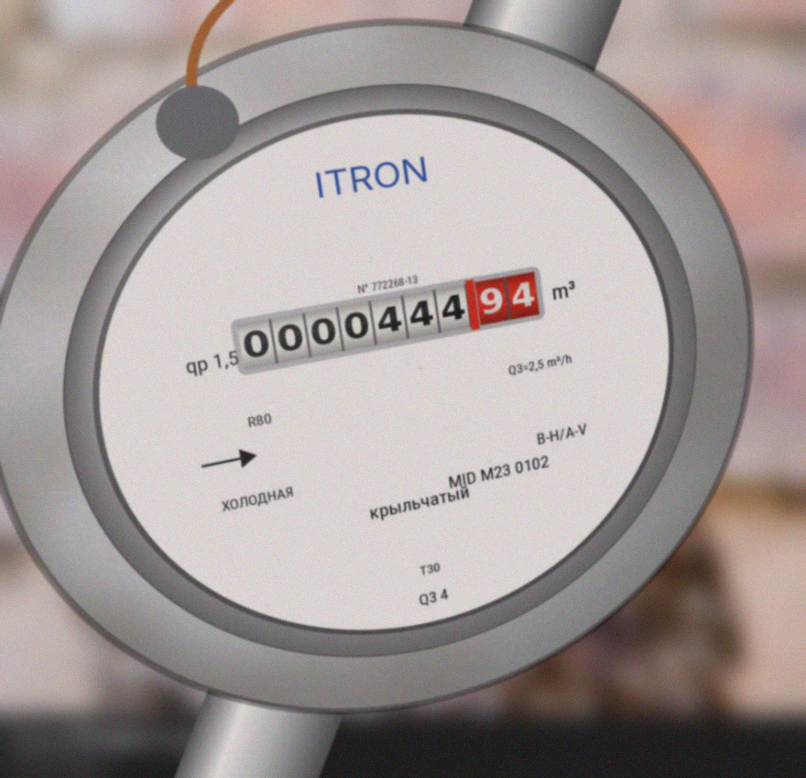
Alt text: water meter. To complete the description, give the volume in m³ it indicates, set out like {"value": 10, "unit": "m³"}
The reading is {"value": 444.94, "unit": "m³"}
